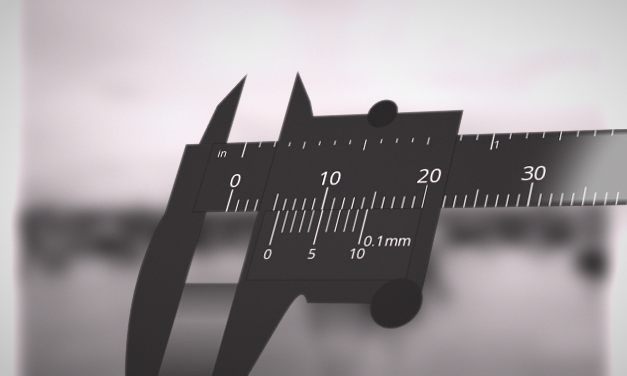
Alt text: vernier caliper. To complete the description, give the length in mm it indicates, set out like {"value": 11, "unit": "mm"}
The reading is {"value": 5.6, "unit": "mm"}
